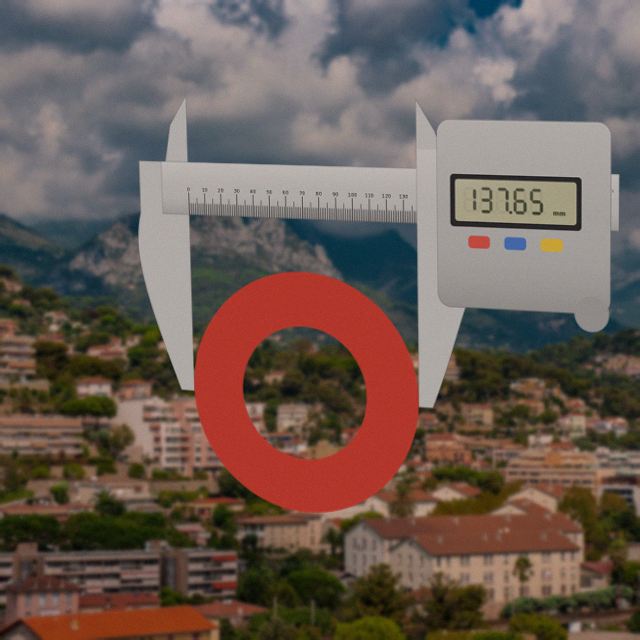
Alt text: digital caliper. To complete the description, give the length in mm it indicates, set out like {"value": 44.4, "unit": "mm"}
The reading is {"value": 137.65, "unit": "mm"}
